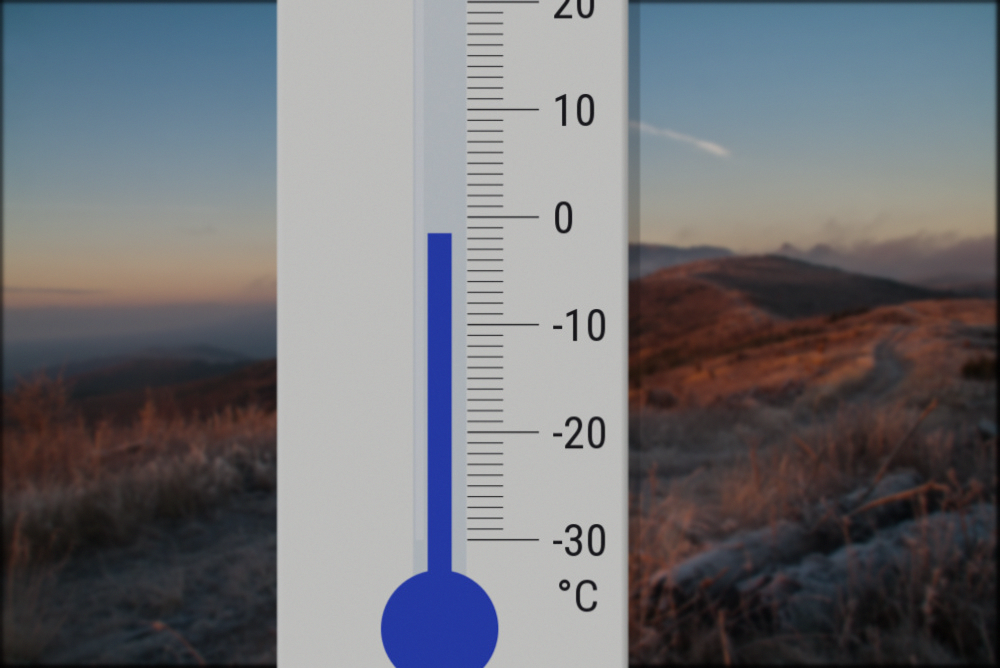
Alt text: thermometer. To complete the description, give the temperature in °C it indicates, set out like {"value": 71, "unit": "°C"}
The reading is {"value": -1.5, "unit": "°C"}
